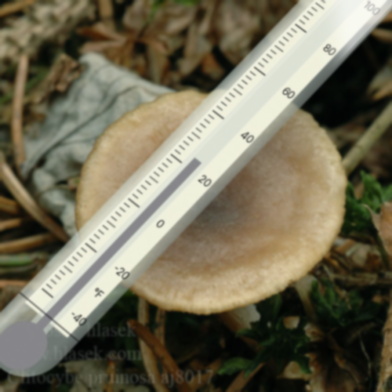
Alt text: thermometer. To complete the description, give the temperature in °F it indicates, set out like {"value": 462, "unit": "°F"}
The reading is {"value": 24, "unit": "°F"}
